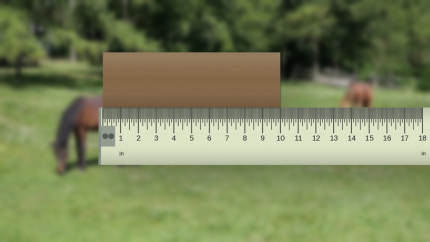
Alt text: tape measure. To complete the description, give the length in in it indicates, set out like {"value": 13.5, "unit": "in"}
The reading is {"value": 10, "unit": "in"}
